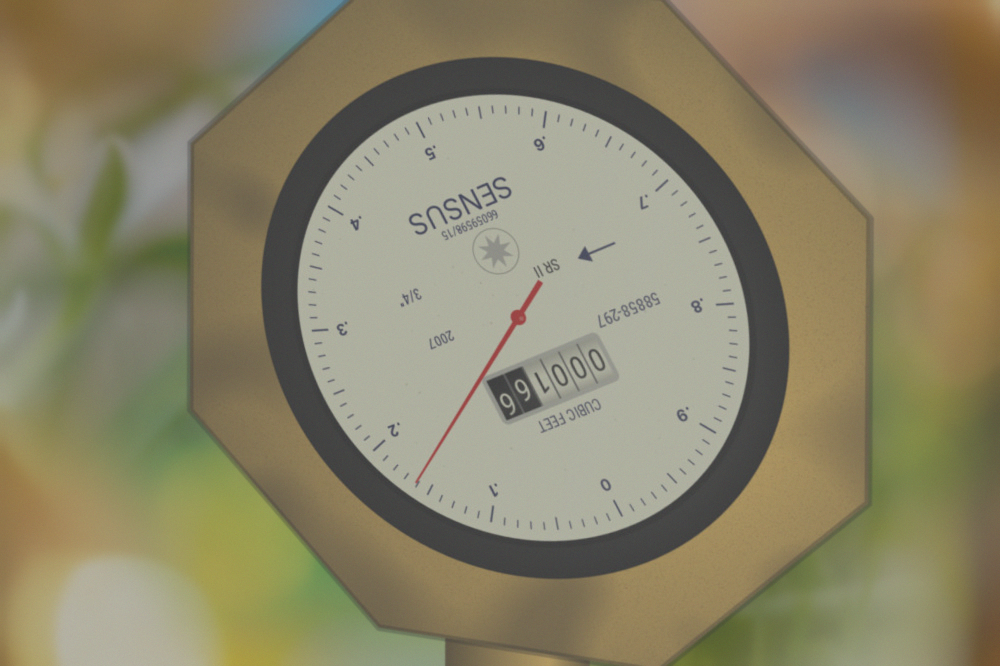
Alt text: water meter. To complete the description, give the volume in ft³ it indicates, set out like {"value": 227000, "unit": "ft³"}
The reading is {"value": 166.16, "unit": "ft³"}
